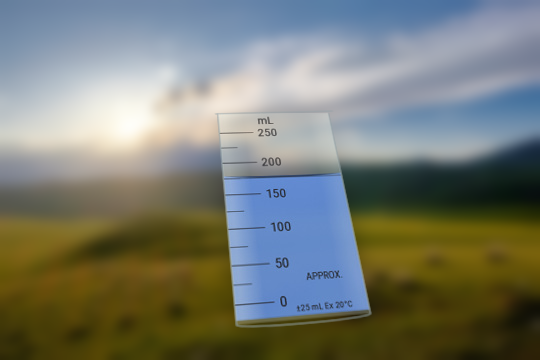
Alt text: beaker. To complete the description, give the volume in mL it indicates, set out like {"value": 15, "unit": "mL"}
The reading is {"value": 175, "unit": "mL"}
